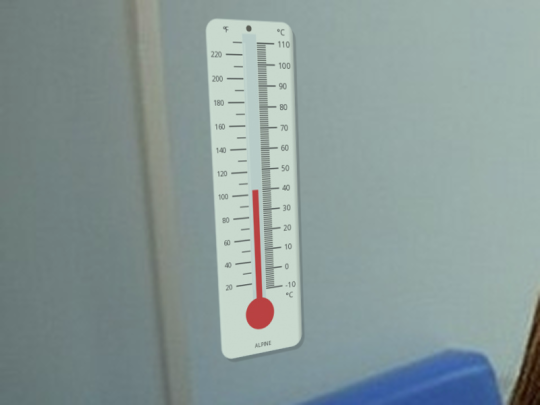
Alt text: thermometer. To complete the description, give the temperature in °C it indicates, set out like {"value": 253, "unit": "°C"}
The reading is {"value": 40, "unit": "°C"}
